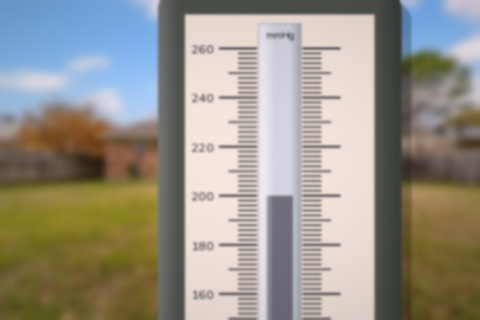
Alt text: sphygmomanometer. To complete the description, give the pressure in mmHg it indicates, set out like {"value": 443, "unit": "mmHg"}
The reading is {"value": 200, "unit": "mmHg"}
